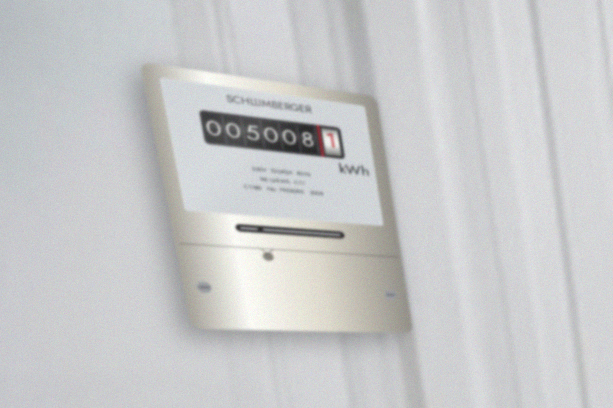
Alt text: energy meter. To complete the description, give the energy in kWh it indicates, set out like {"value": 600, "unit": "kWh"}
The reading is {"value": 5008.1, "unit": "kWh"}
